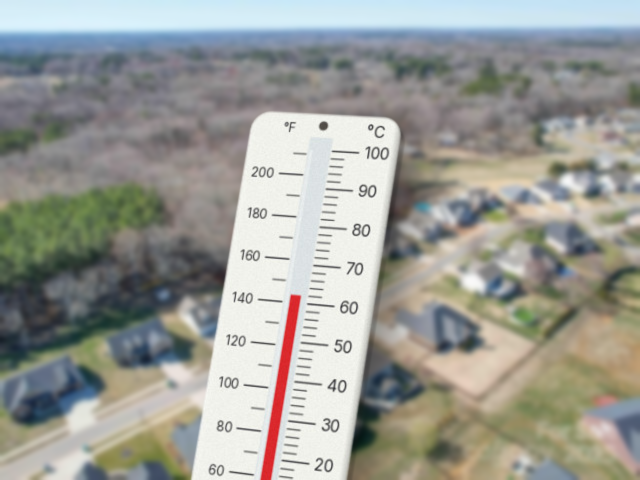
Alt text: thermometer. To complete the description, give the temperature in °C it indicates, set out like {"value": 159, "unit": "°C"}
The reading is {"value": 62, "unit": "°C"}
